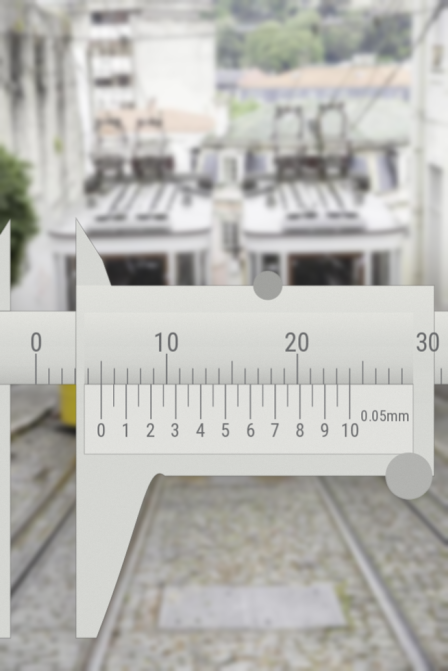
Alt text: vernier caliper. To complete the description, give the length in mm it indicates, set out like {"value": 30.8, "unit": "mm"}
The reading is {"value": 5.0, "unit": "mm"}
